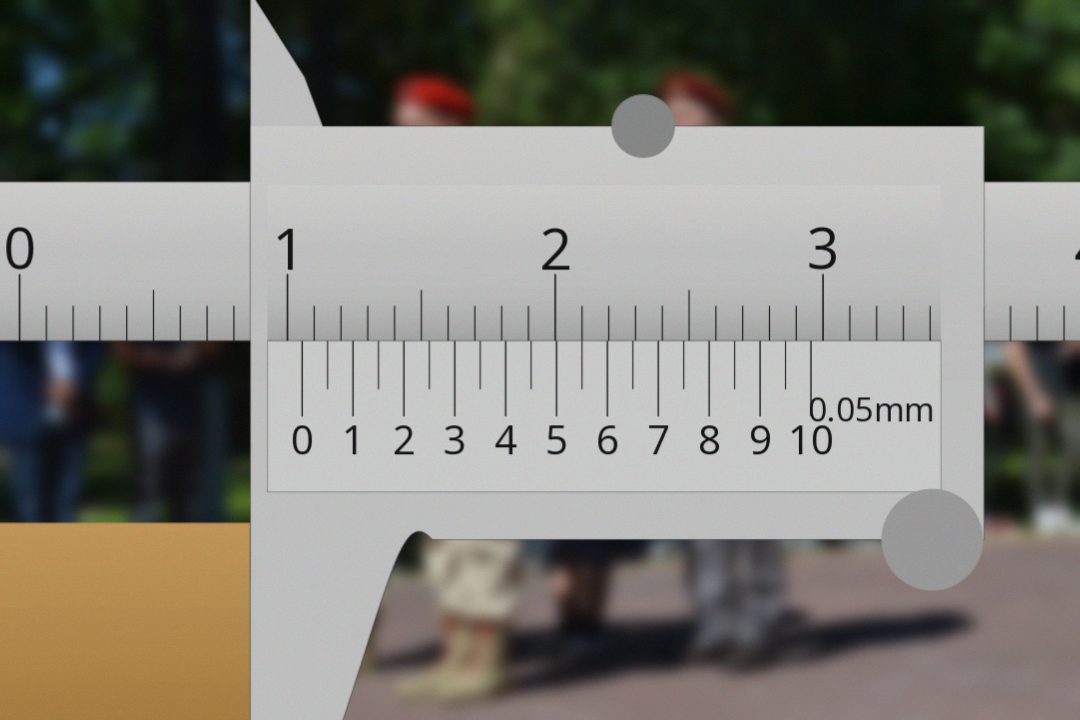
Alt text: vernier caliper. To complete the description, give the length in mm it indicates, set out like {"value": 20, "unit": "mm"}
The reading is {"value": 10.55, "unit": "mm"}
